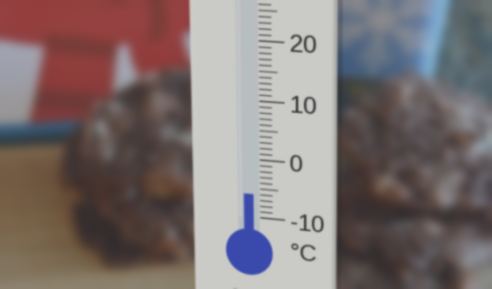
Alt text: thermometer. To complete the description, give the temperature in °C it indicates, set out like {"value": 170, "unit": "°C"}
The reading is {"value": -6, "unit": "°C"}
